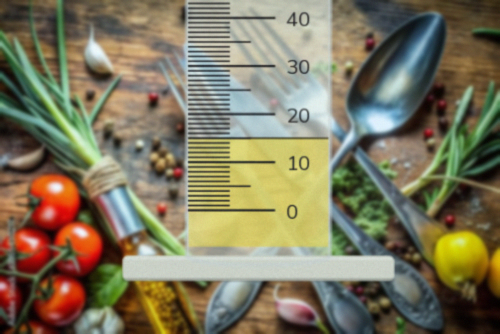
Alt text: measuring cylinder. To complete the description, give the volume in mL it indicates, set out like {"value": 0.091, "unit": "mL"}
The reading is {"value": 15, "unit": "mL"}
